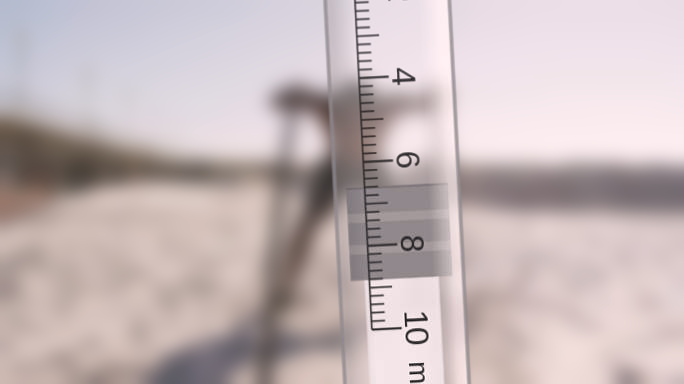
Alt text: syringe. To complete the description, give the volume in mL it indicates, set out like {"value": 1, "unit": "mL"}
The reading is {"value": 6.6, "unit": "mL"}
